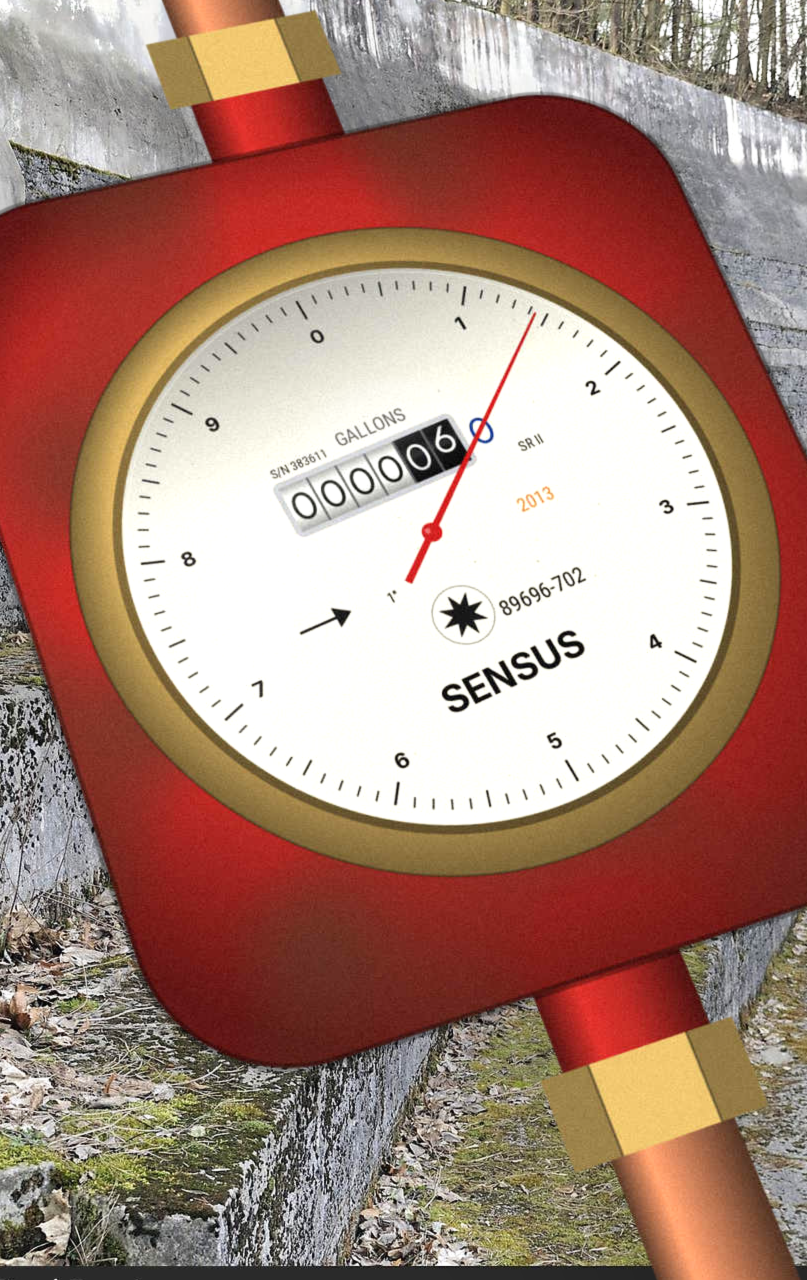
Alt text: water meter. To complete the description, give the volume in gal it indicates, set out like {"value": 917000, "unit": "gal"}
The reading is {"value": 61.4, "unit": "gal"}
